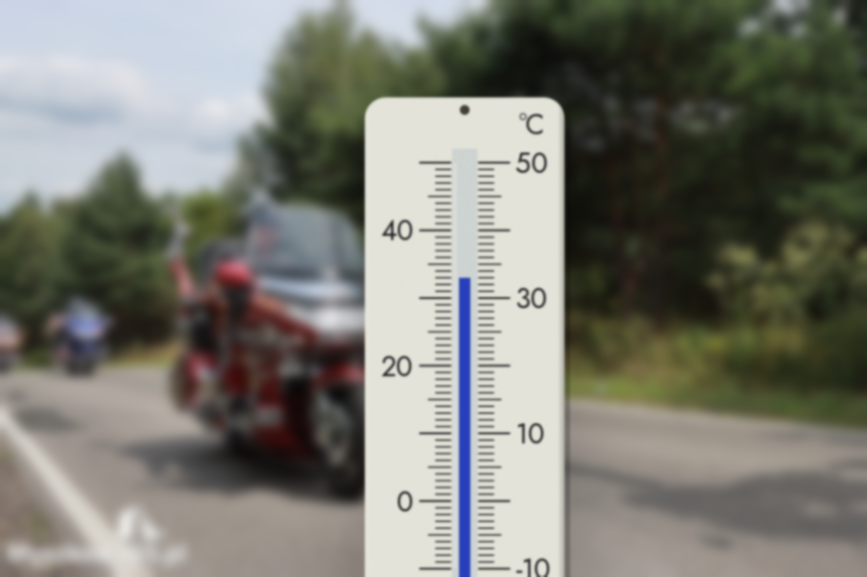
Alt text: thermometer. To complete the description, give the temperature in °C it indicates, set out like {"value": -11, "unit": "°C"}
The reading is {"value": 33, "unit": "°C"}
